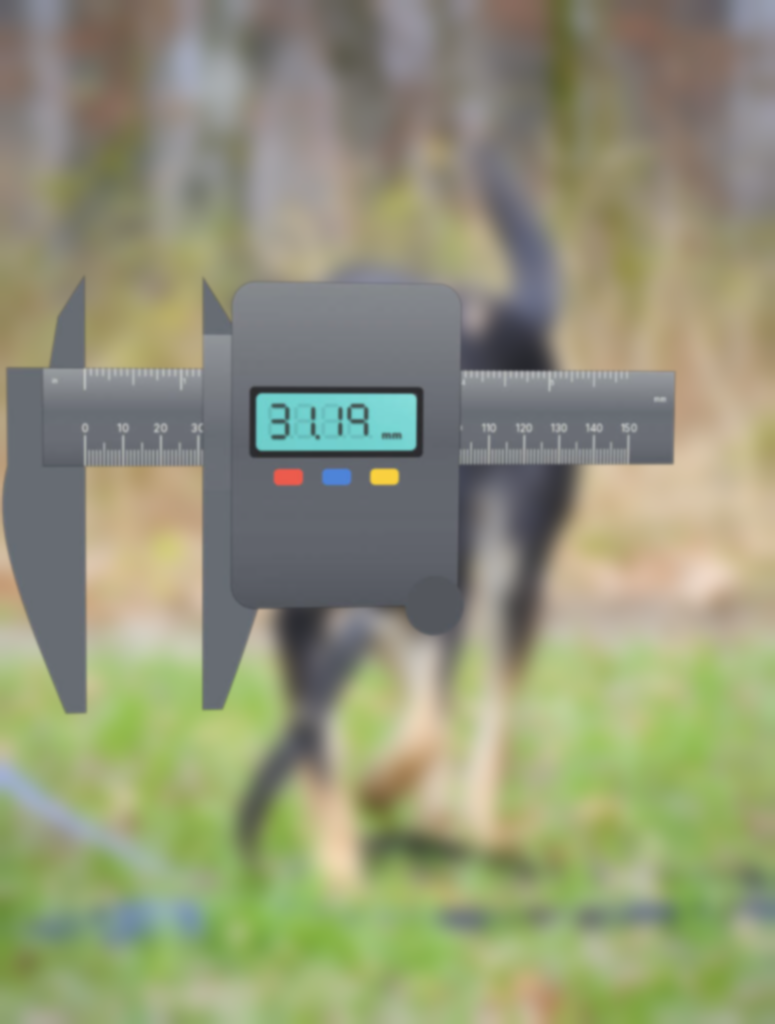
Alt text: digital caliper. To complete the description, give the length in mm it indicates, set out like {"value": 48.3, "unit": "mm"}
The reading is {"value": 31.19, "unit": "mm"}
